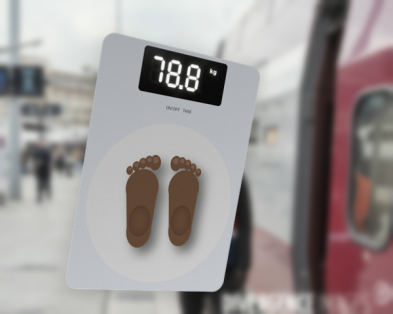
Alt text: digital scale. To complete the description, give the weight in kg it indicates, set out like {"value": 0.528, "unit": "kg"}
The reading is {"value": 78.8, "unit": "kg"}
